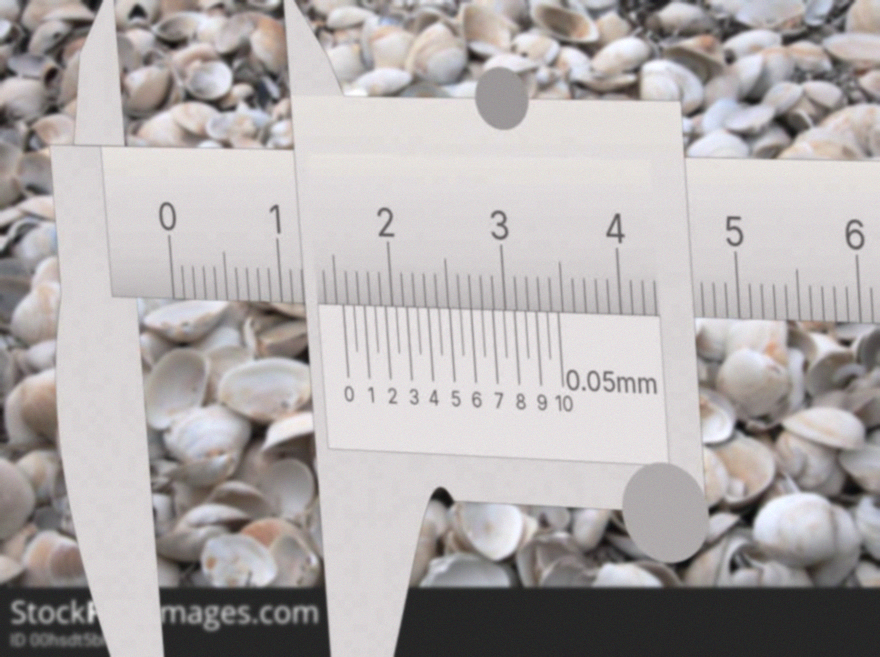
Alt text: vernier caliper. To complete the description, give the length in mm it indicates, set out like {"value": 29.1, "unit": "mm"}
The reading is {"value": 15.6, "unit": "mm"}
